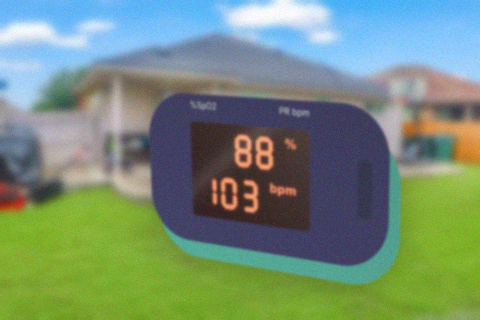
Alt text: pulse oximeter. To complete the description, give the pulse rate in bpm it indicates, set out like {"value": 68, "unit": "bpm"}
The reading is {"value": 103, "unit": "bpm"}
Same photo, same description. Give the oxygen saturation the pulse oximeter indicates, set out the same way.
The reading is {"value": 88, "unit": "%"}
